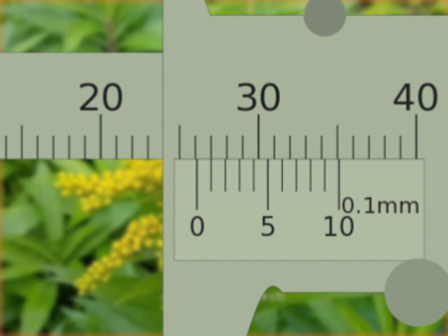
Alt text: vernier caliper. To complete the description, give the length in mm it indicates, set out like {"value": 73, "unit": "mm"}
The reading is {"value": 26.1, "unit": "mm"}
